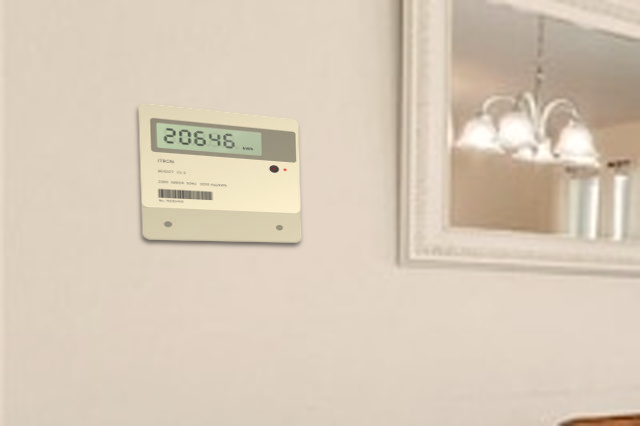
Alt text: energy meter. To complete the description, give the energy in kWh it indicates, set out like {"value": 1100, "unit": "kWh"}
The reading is {"value": 20646, "unit": "kWh"}
